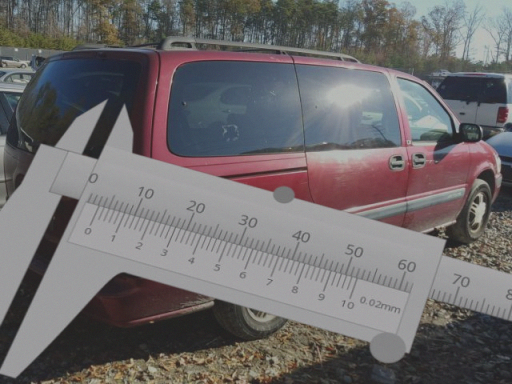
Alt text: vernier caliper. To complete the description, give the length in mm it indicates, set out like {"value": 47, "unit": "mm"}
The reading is {"value": 3.2, "unit": "mm"}
